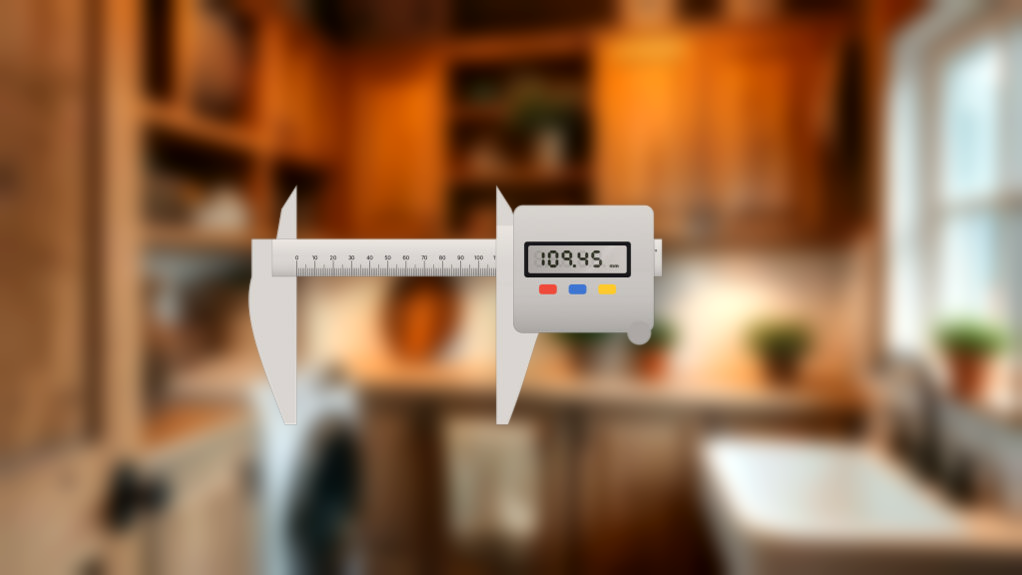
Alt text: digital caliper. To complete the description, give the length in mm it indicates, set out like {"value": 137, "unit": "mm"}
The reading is {"value": 109.45, "unit": "mm"}
